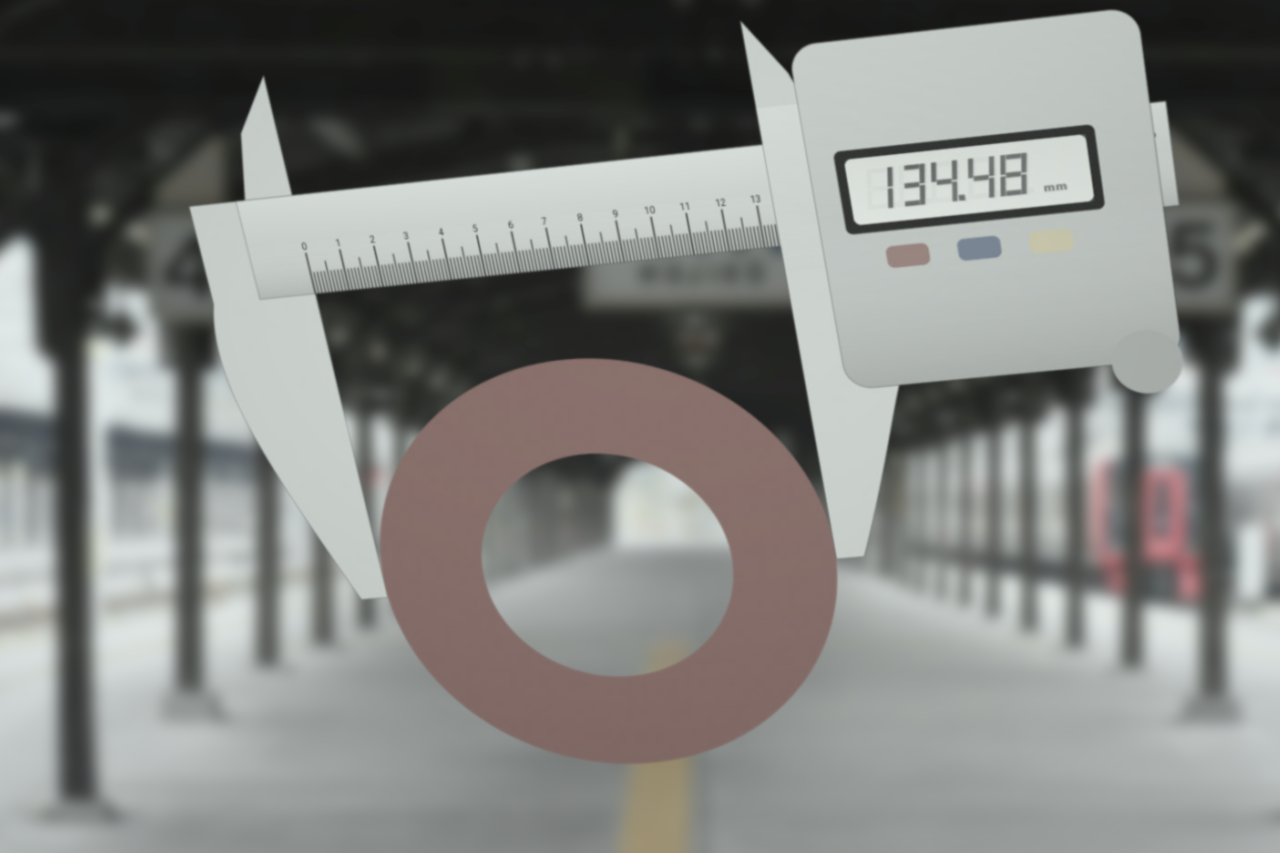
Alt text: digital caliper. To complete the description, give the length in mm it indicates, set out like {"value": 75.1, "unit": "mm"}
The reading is {"value": 134.48, "unit": "mm"}
